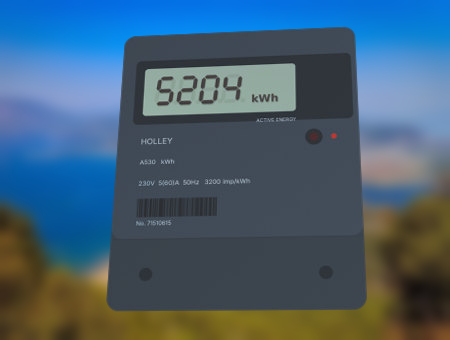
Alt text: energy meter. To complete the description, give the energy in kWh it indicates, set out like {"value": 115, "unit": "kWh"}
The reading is {"value": 5204, "unit": "kWh"}
